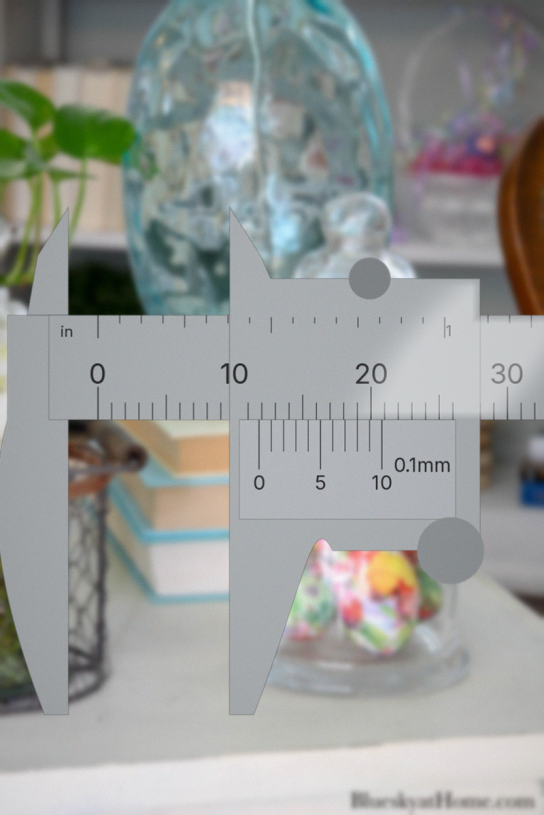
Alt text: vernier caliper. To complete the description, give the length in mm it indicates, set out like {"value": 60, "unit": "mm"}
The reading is {"value": 11.8, "unit": "mm"}
